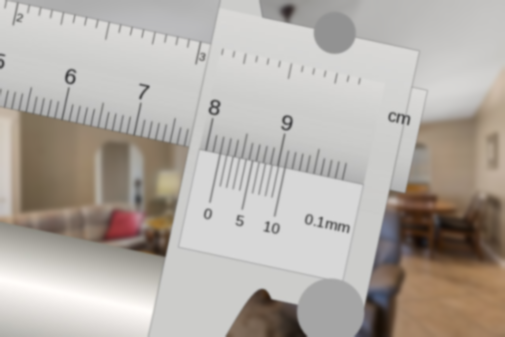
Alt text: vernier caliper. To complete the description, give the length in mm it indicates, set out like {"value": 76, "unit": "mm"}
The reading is {"value": 82.0, "unit": "mm"}
